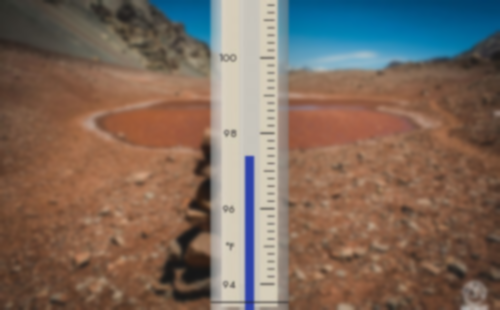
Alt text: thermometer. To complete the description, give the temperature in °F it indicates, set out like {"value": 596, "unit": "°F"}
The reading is {"value": 97.4, "unit": "°F"}
